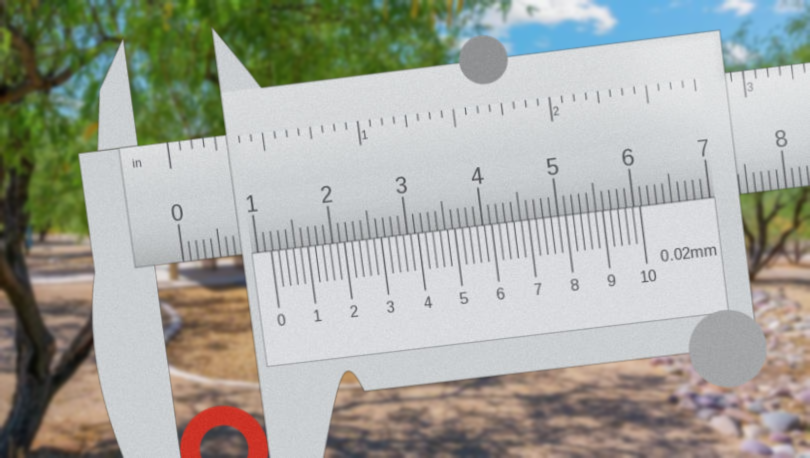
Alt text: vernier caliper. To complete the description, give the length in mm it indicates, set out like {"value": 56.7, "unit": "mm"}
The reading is {"value": 11.8, "unit": "mm"}
